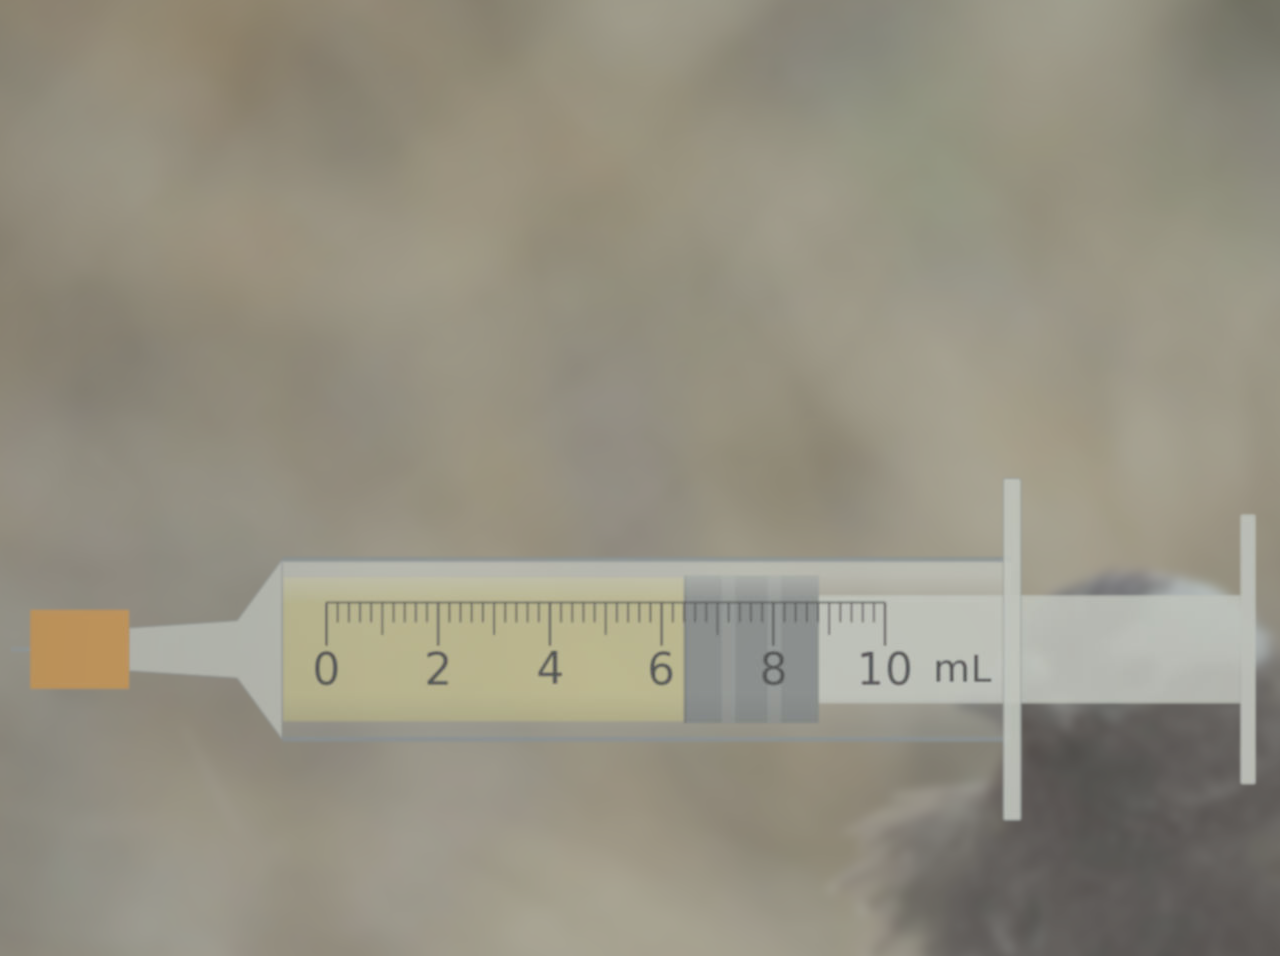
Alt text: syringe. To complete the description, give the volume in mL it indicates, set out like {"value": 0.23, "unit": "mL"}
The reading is {"value": 6.4, "unit": "mL"}
